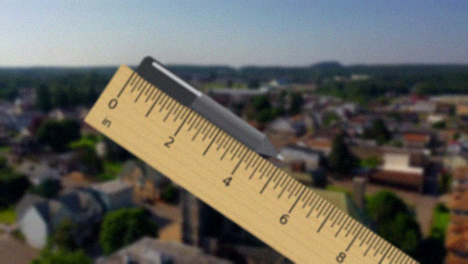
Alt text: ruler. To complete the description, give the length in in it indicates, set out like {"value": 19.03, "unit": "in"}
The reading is {"value": 5, "unit": "in"}
